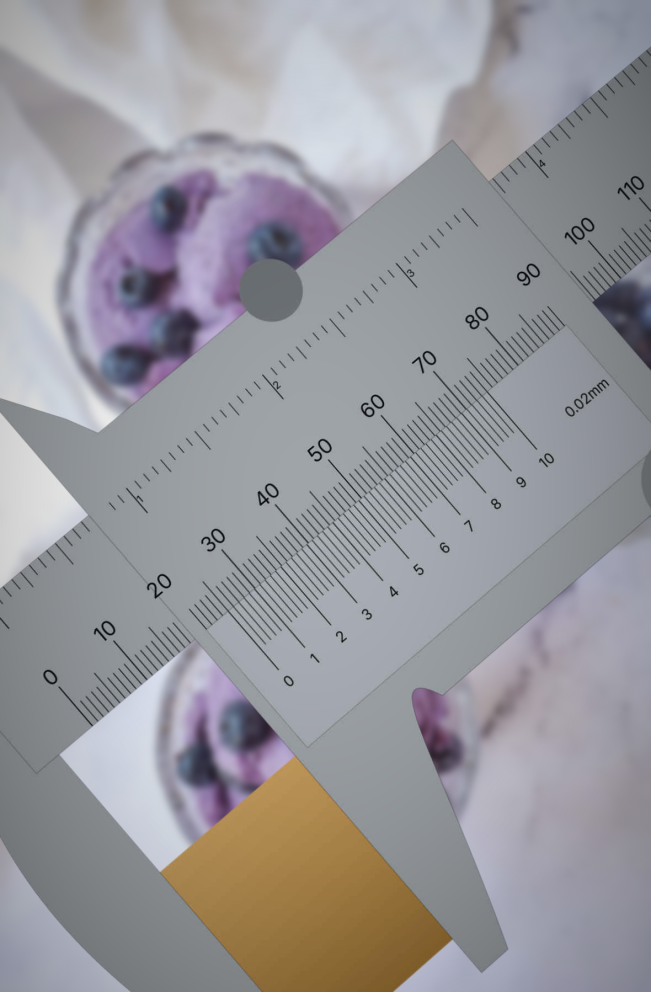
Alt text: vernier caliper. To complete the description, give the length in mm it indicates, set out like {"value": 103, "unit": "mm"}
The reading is {"value": 25.0, "unit": "mm"}
